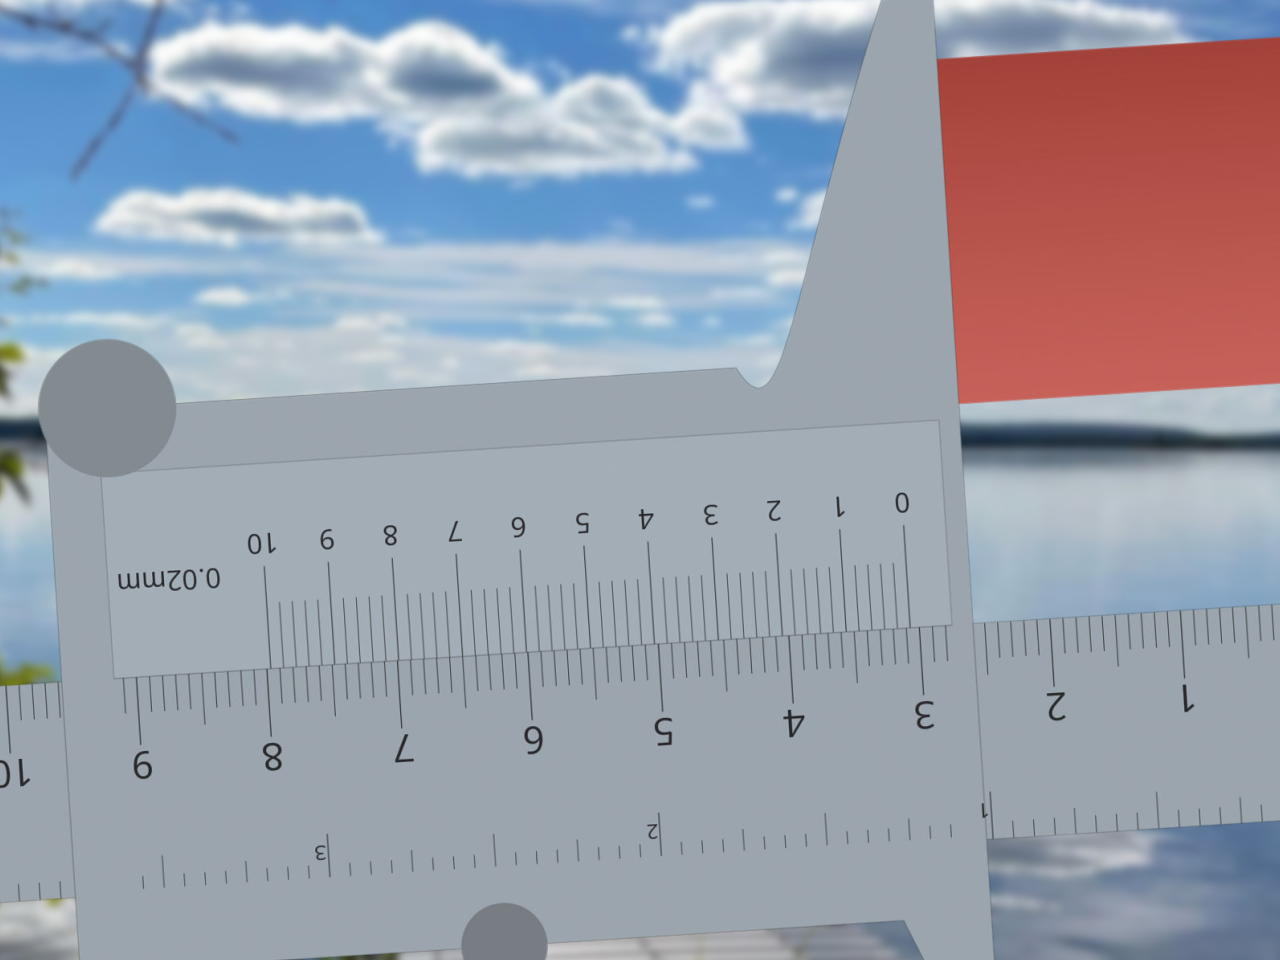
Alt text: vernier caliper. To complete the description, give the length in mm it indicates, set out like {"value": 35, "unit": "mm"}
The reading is {"value": 30.7, "unit": "mm"}
